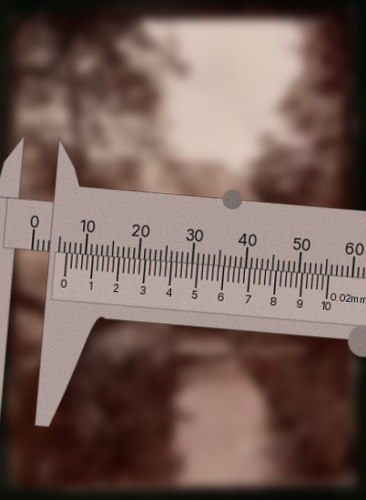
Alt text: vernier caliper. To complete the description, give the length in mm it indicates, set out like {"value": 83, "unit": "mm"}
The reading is {"value": 6.5, "unit": "mm"}
